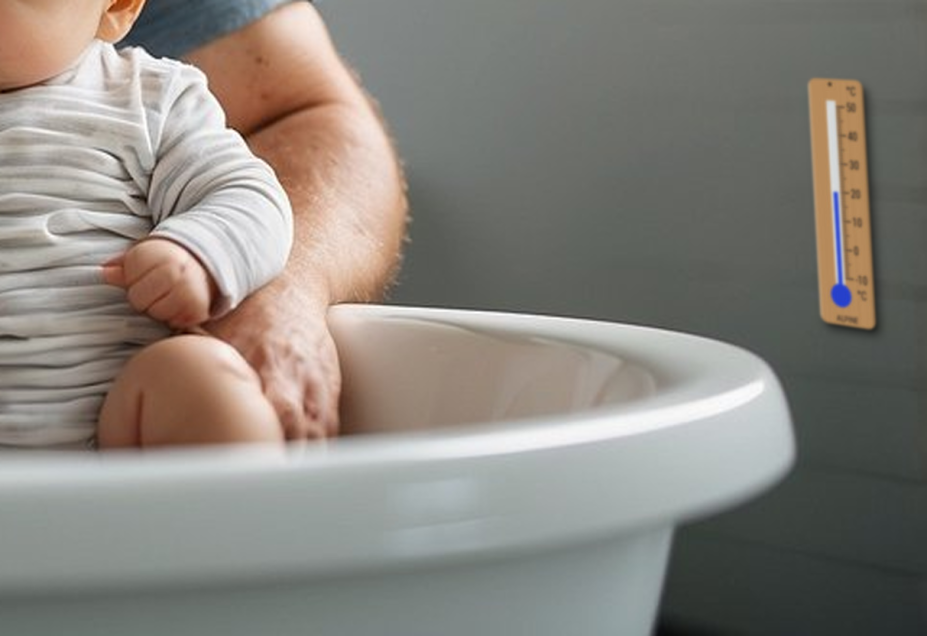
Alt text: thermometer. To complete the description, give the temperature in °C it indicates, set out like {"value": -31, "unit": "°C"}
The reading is {"value": 20, "unit": "°C"}
